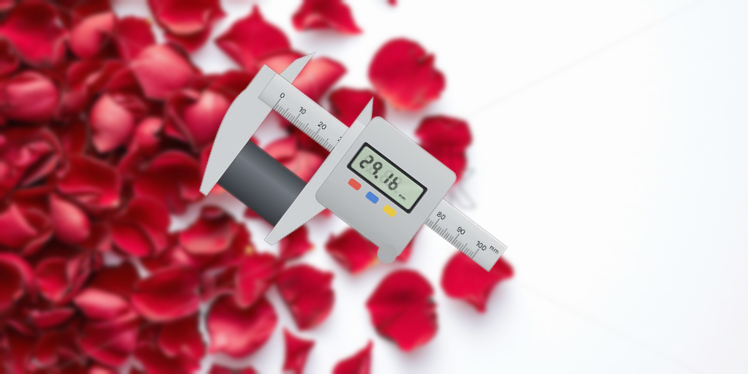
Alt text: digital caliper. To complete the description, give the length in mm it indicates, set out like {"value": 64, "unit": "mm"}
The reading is {"value": 29.16, "unit": "mm"}
